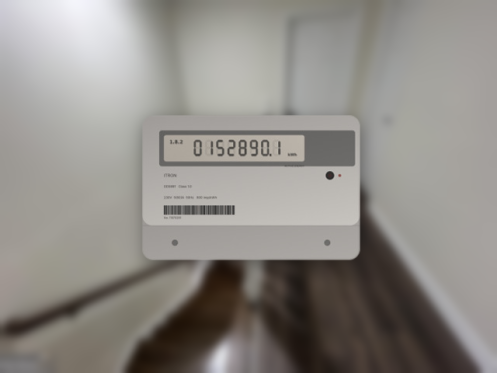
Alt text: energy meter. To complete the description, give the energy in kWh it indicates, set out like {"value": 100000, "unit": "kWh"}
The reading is {"value": 152890.1, "unit": "kWh"}
